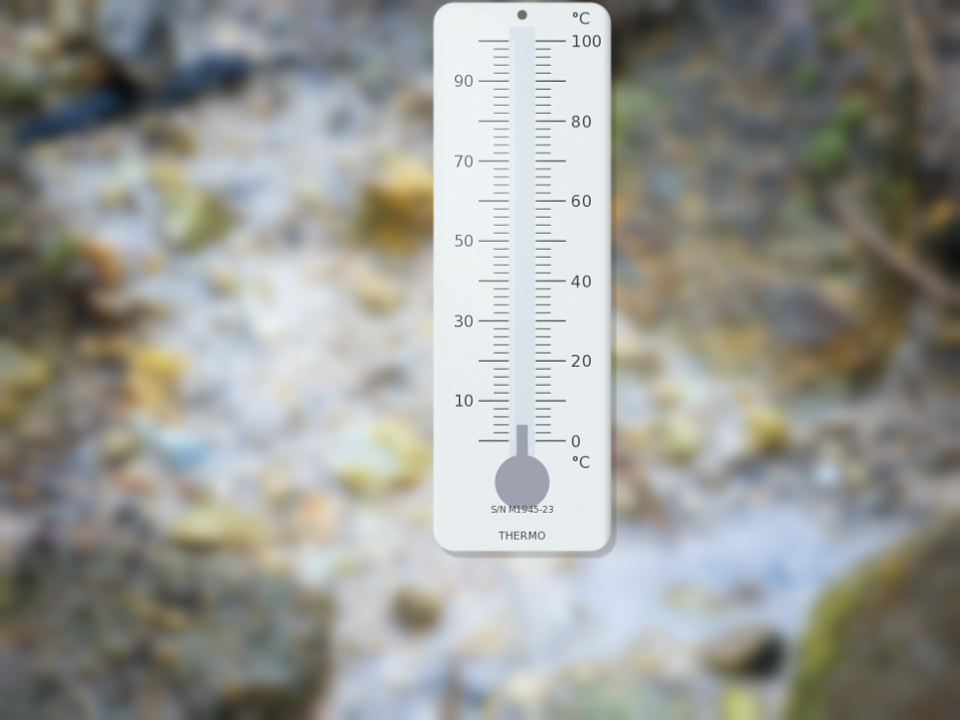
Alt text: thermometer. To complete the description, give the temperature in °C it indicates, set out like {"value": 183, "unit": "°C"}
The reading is {"value": 4, "unit": "°C"}
